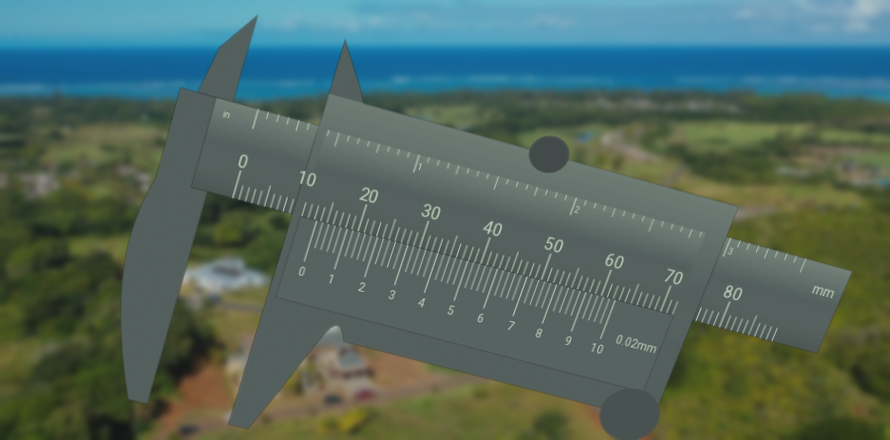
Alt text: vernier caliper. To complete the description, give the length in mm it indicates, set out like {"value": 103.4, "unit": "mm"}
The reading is {"value": 13.4, "unit": "mm"}
